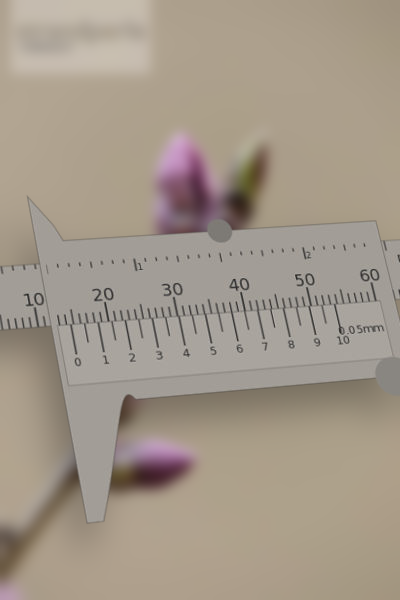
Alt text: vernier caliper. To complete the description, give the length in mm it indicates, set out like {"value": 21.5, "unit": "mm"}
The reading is {"value": 14.6, "unit": "mm"}
